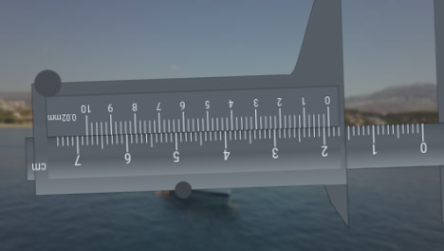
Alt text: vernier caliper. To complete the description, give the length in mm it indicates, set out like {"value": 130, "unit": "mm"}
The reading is {"value": 19.0, "unit": "mm"}
